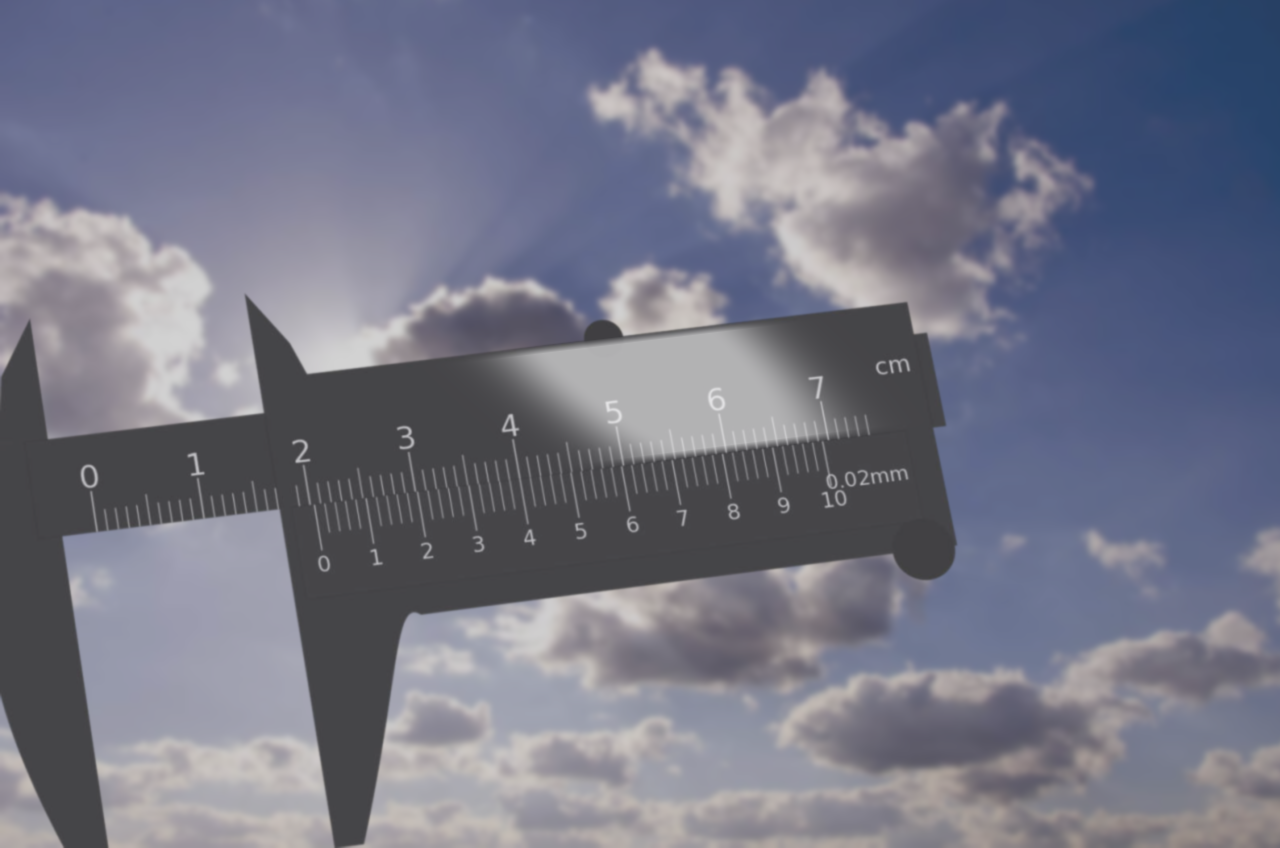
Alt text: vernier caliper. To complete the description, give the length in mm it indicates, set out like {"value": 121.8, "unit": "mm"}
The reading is {"value": 20.4, "unit": "mm"}
